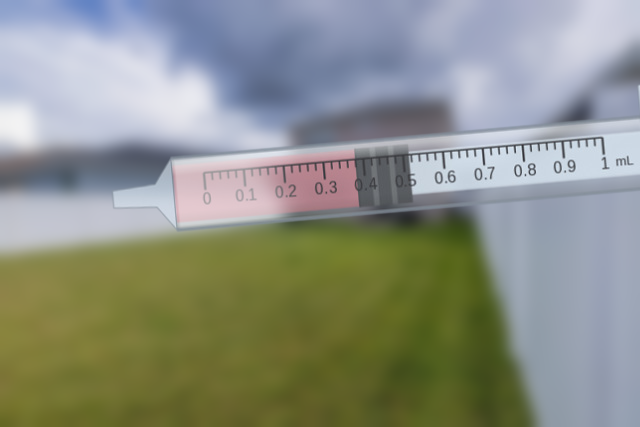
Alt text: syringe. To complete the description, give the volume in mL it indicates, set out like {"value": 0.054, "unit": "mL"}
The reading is {"value": 0.38, "unit": "mL"}
